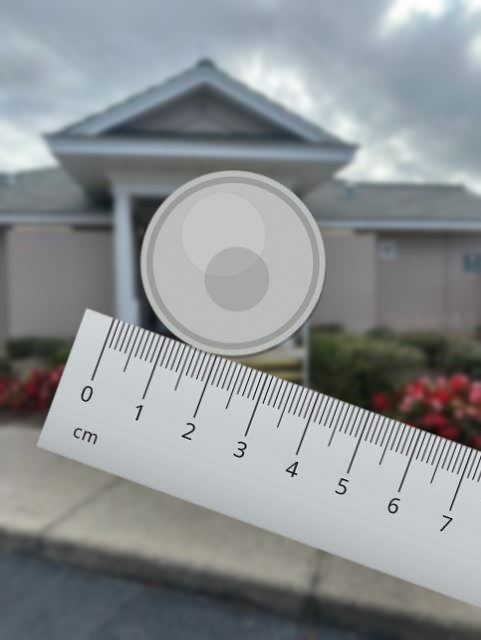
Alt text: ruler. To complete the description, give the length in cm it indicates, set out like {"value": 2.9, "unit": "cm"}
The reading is {"value": 3.4, "unit": "cm"}
